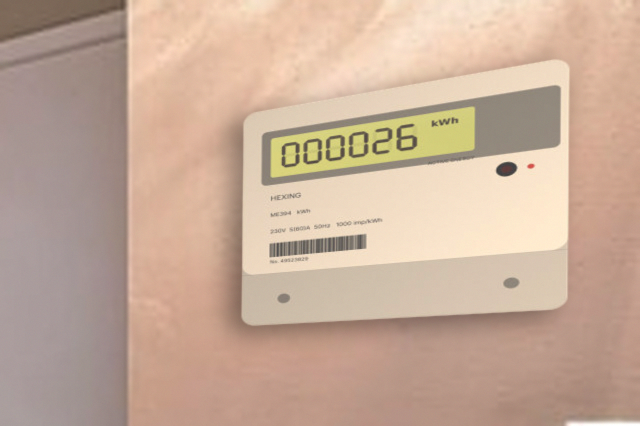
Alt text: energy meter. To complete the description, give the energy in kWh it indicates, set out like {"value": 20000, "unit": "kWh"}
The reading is {"value": 26, "unit": "kWh"}
